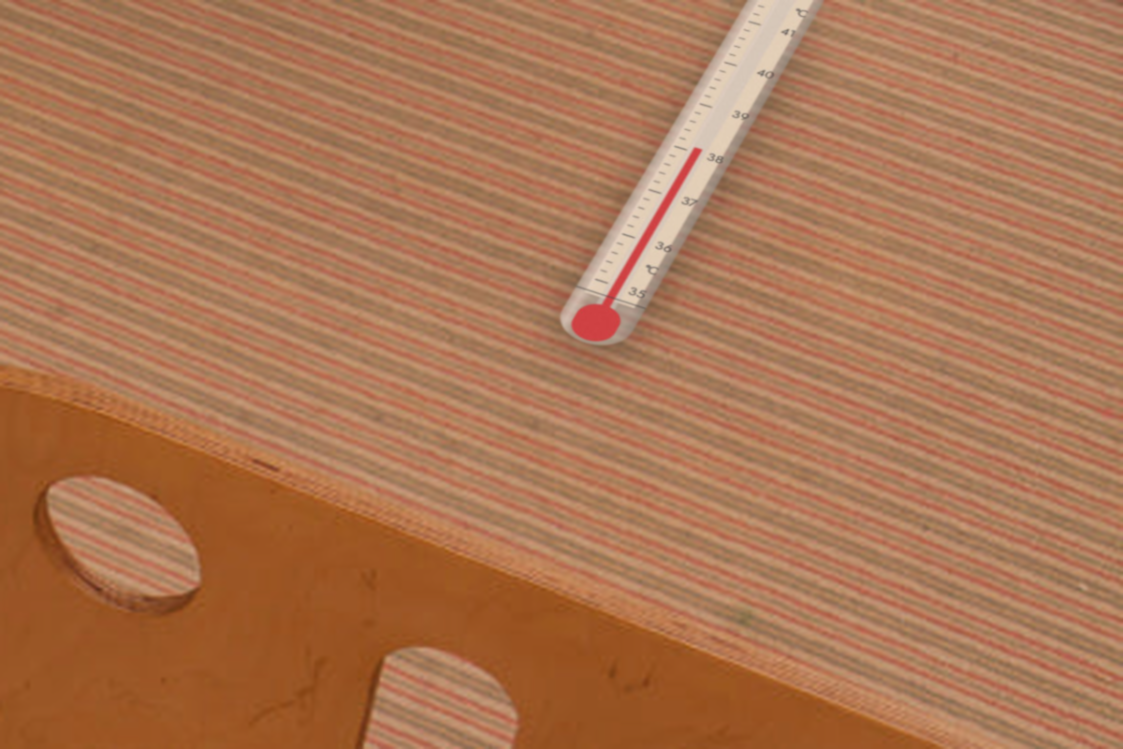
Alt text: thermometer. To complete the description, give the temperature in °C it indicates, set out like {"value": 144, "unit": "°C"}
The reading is {"value": 38.1, "unit": "°C"}
